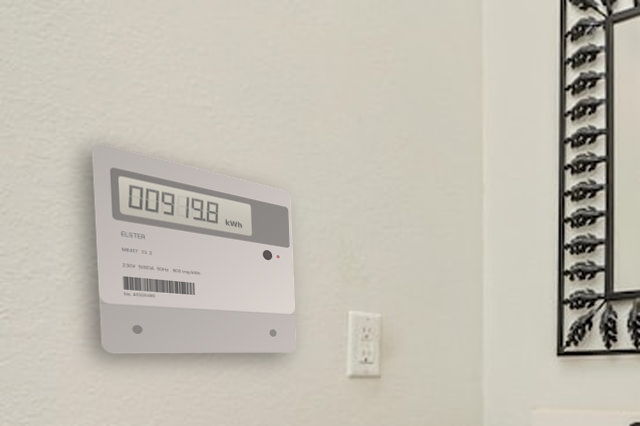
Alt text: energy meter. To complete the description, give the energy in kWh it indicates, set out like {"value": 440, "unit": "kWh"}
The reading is {"value": 919.8, "unit": "kWh"}
